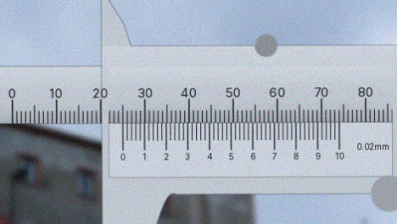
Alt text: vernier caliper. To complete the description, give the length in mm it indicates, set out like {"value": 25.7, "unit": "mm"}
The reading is {"value": 25.0, "unit": "mm"}
